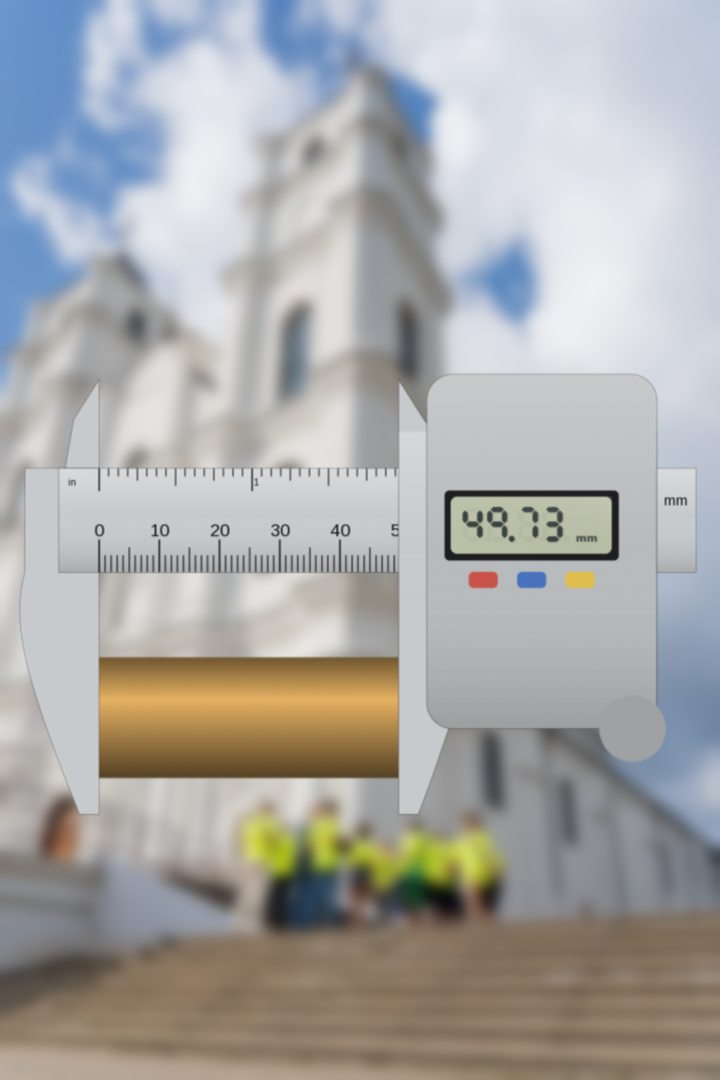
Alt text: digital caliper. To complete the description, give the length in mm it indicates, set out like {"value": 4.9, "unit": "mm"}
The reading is {"value": 49.73, "unit": "mm"}
